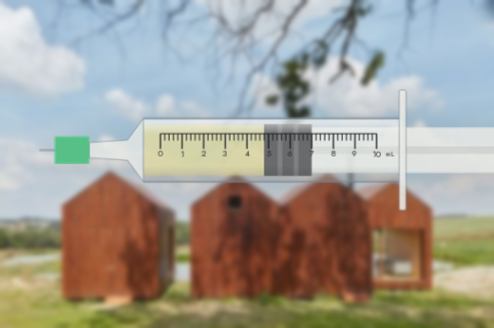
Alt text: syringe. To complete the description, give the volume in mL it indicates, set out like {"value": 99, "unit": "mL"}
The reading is {"value": 4.8, "unit": "mL"}
